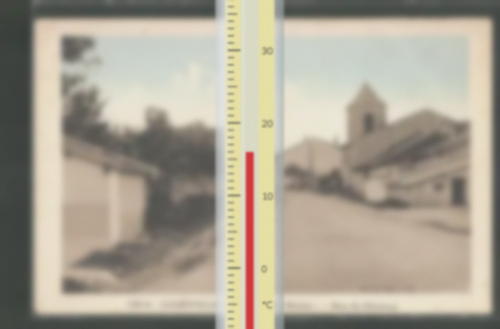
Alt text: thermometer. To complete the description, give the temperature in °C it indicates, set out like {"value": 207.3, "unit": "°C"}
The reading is {"value": 16, "unit": "°C"}
